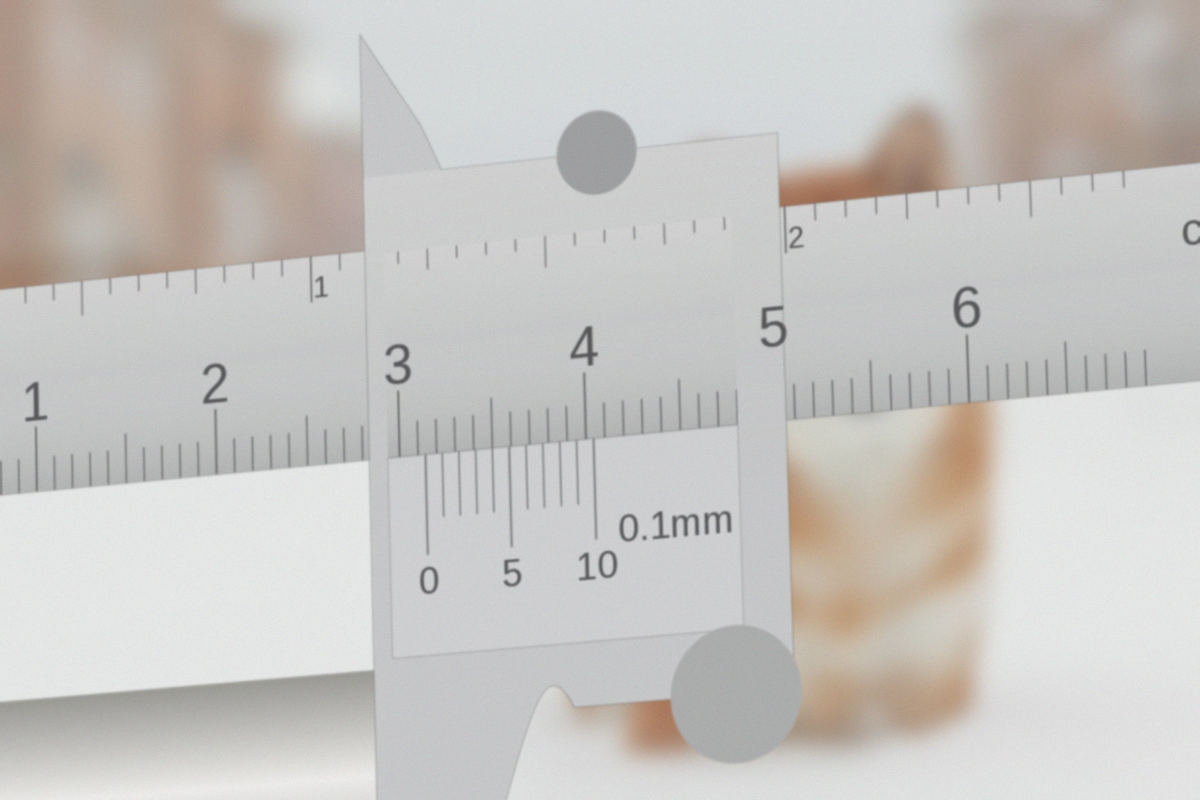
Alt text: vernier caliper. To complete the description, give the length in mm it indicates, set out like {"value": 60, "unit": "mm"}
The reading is {"value": 31.4, "unit": "mm"}
